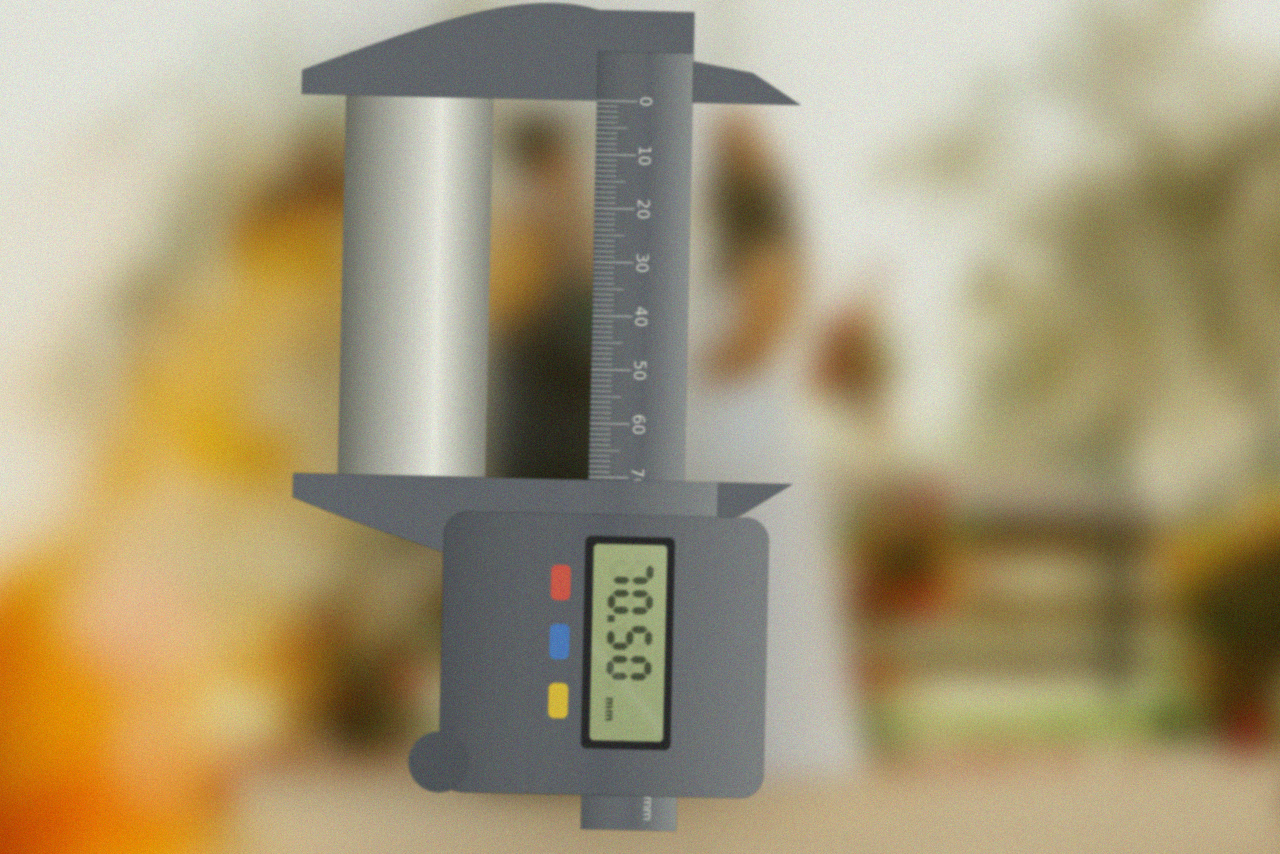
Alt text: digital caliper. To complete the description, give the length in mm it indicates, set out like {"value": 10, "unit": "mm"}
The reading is {"value": 70.50, "unit": "mm"}
